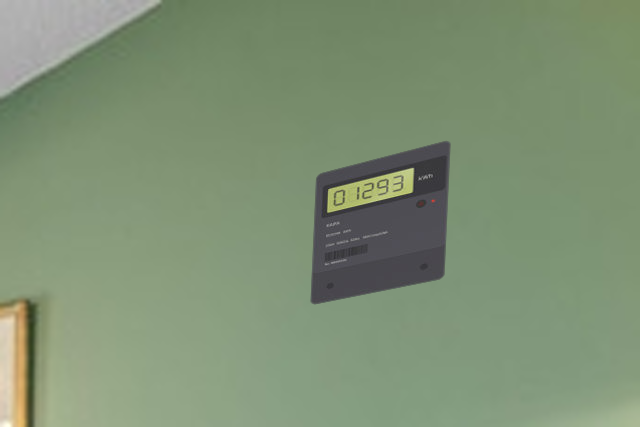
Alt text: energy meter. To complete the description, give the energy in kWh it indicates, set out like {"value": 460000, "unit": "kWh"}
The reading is {"value": 1293, "unit": "kWh"}
